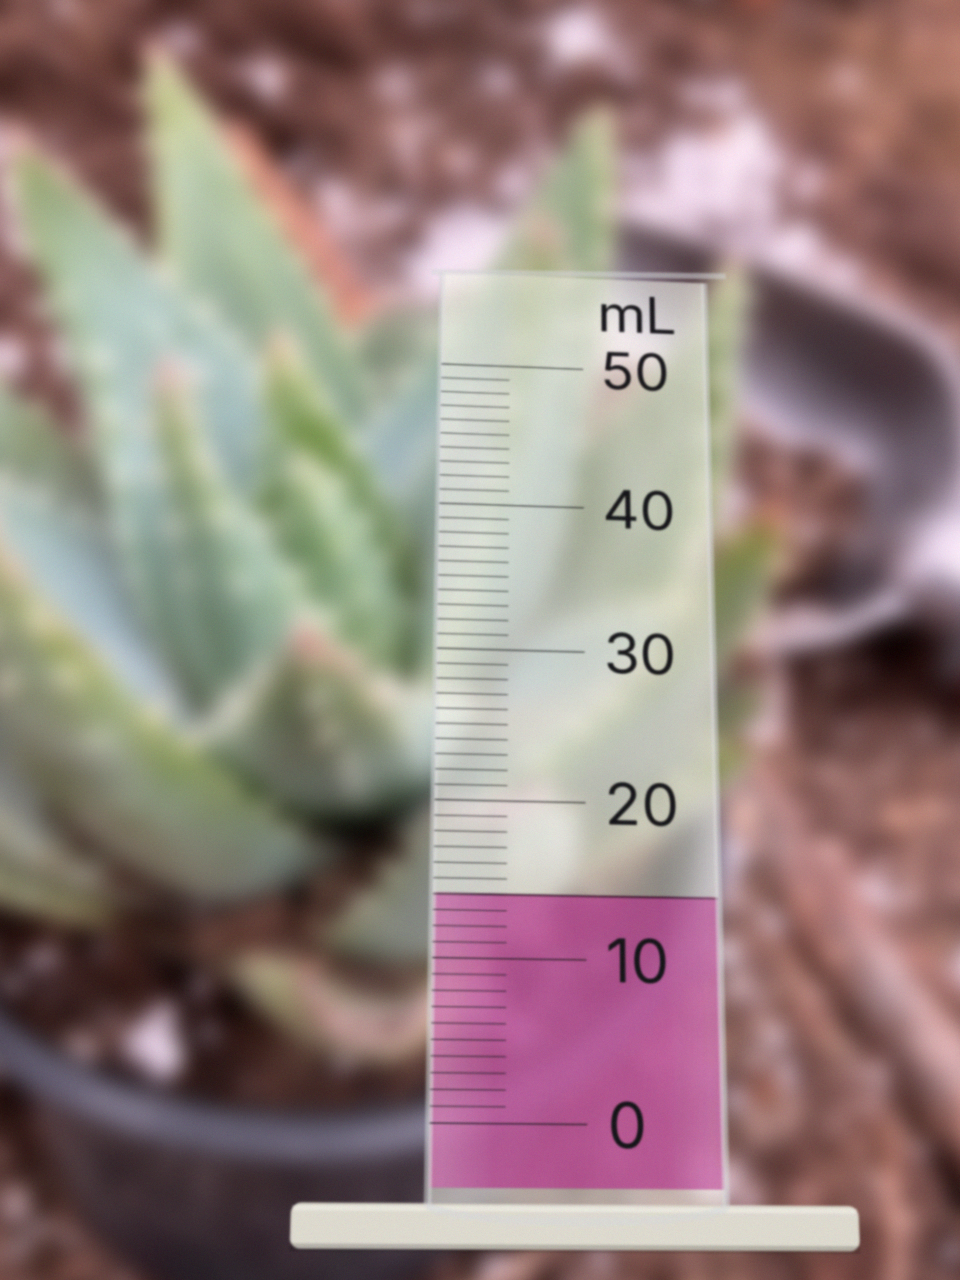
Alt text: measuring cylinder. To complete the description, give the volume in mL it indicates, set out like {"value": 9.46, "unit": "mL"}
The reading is {"value": 14, "unit": "mL"}
